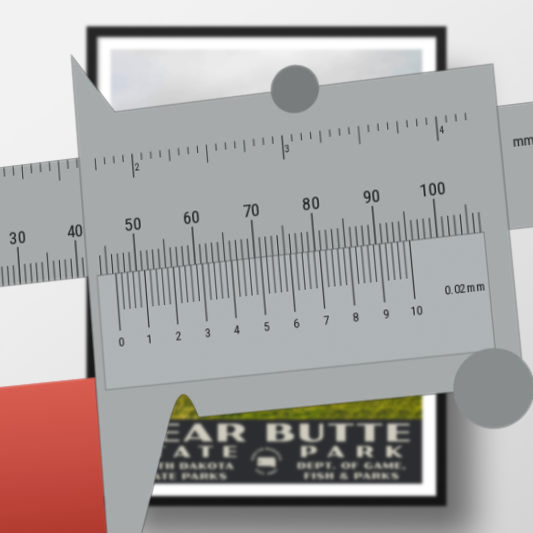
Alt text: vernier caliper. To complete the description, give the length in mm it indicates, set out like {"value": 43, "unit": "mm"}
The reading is {"value": 46.5, "unit": "mm"}
